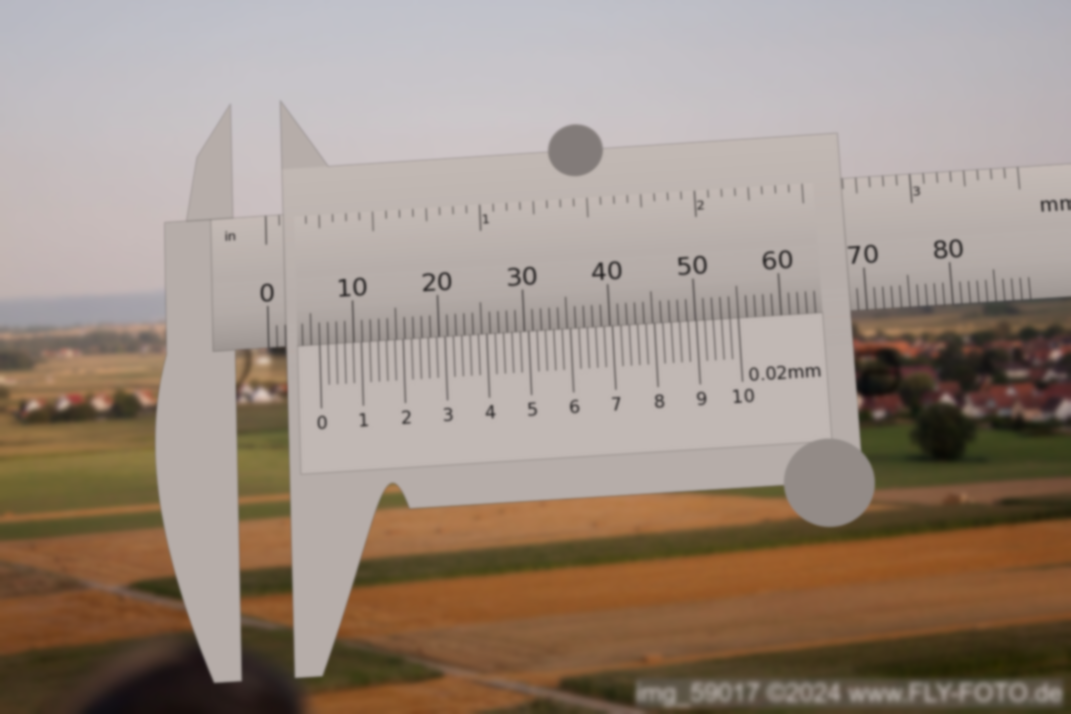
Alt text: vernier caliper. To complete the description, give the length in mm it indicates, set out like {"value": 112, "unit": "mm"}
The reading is {"value": 6.0, "unit": "mm"}
